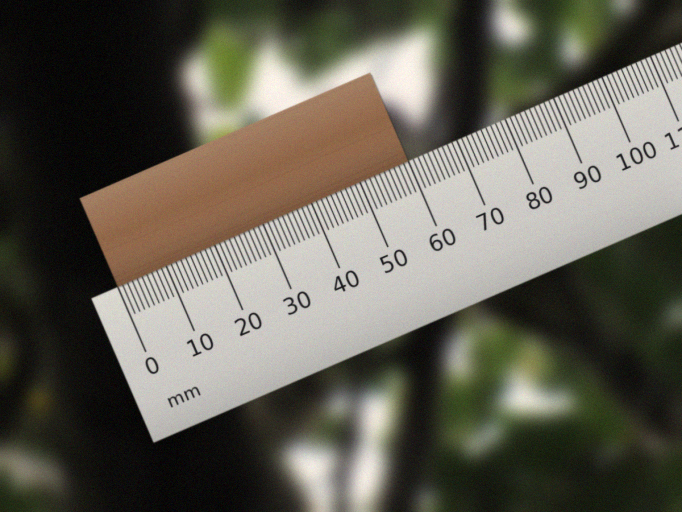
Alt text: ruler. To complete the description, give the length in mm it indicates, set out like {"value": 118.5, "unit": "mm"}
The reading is {"value": 60, "unit": "mm"}
